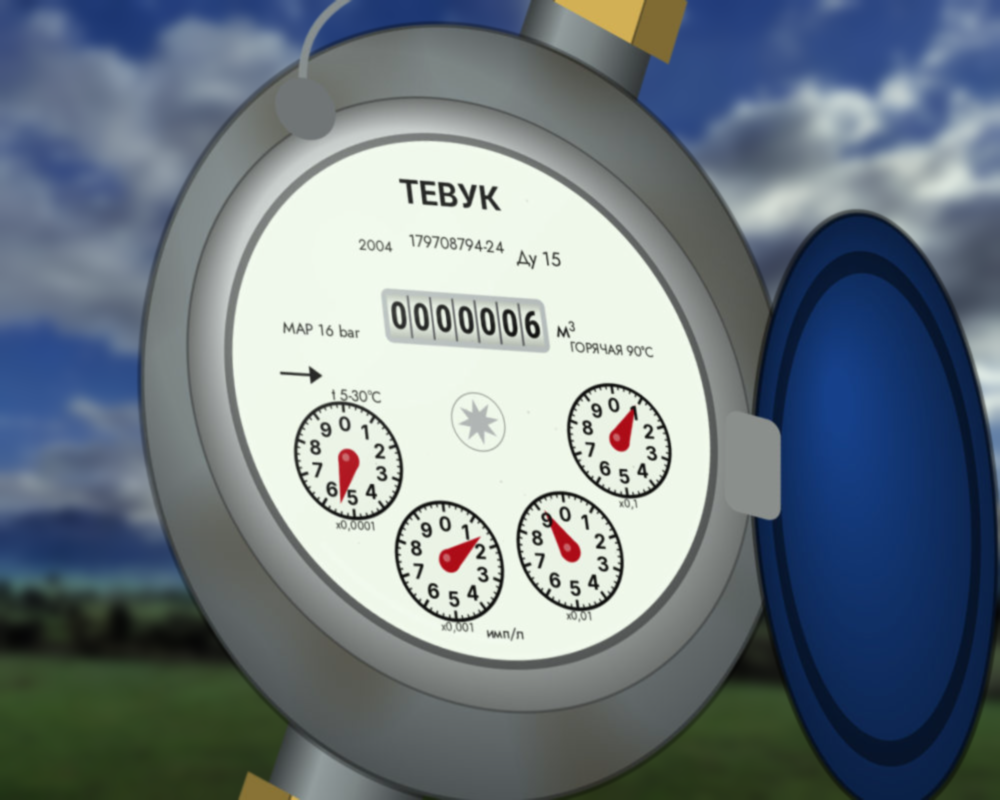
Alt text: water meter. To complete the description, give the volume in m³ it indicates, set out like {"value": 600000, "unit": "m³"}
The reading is {"value": 6.0915, "unit": "m³"}
